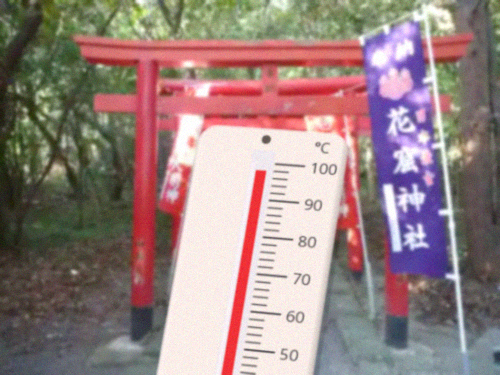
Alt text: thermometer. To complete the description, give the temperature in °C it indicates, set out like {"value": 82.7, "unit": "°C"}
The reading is {"value": 98, "unit": "°C"}
